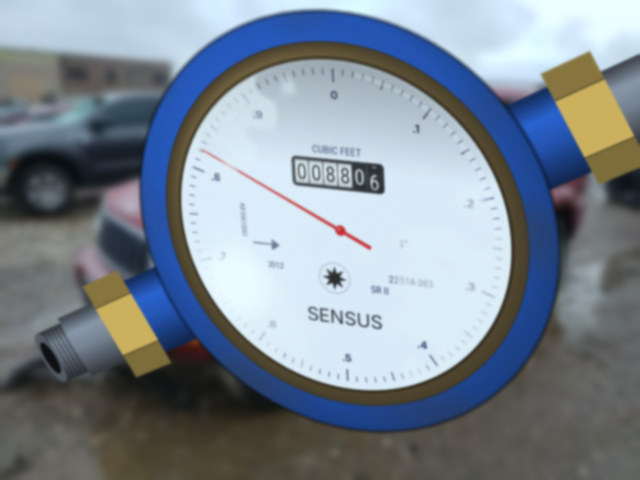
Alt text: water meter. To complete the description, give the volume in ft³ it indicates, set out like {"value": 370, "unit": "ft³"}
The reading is {"value": 8805.82, "unit": "ft³"}
